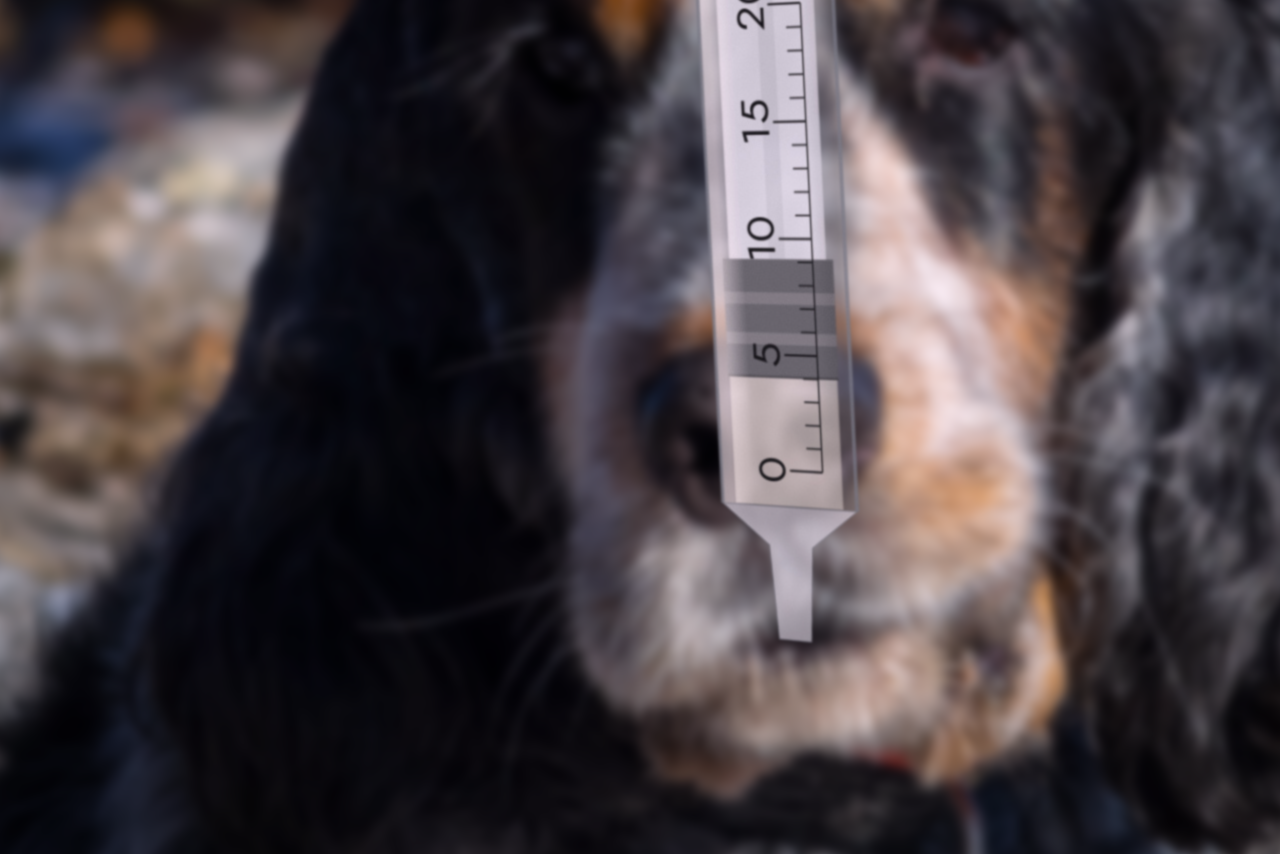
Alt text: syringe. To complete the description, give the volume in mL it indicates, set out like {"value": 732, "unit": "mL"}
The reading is {"value": 4, "unit": "mL"}
